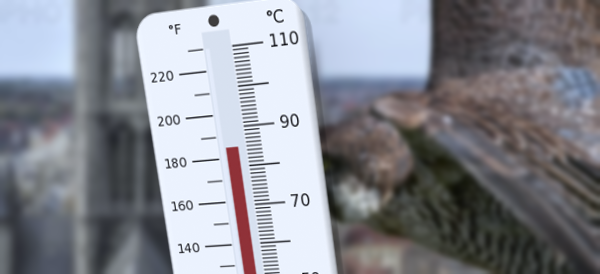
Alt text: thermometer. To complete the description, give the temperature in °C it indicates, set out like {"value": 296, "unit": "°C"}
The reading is {"value": 85, "unit": "°C"}
